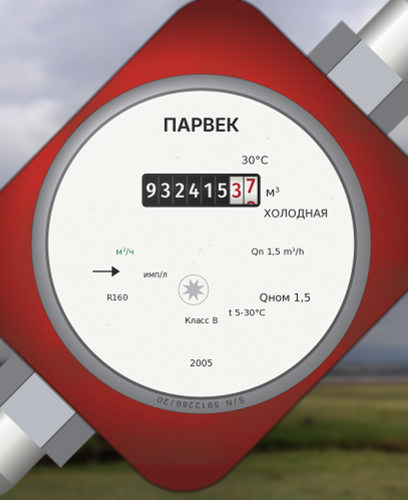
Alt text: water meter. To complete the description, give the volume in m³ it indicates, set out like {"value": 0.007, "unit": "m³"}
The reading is {"value": 932415.37, "unit": "m³"}
